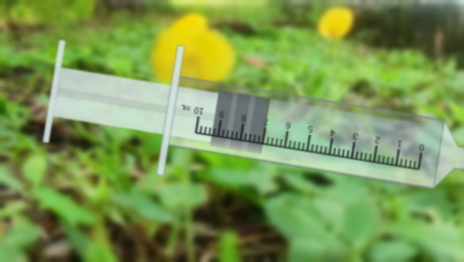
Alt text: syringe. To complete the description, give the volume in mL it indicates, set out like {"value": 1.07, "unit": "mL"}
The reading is {"value": 7, "unit": "mL"}
